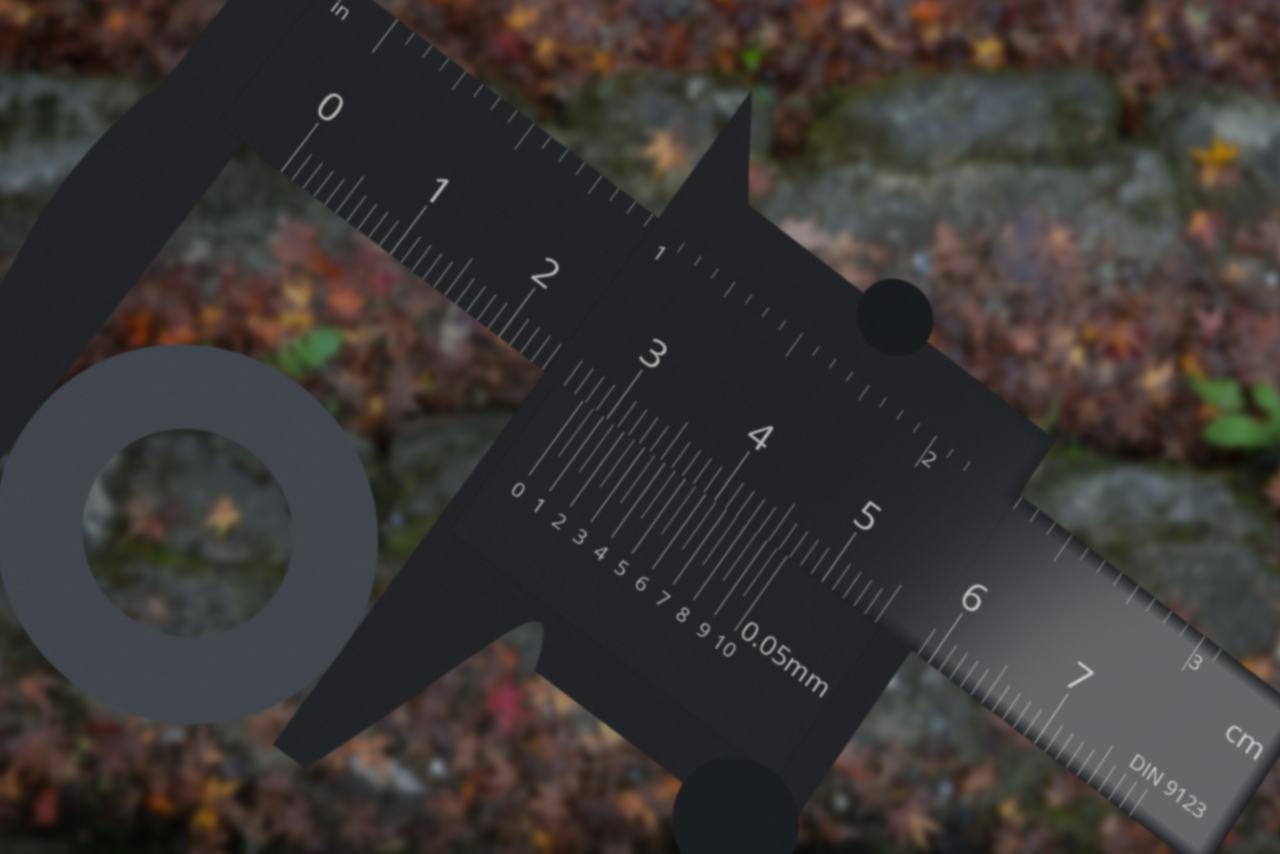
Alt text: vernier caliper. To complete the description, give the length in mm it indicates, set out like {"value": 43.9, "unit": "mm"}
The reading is {"value": 27.8, "unit": "mm"}
